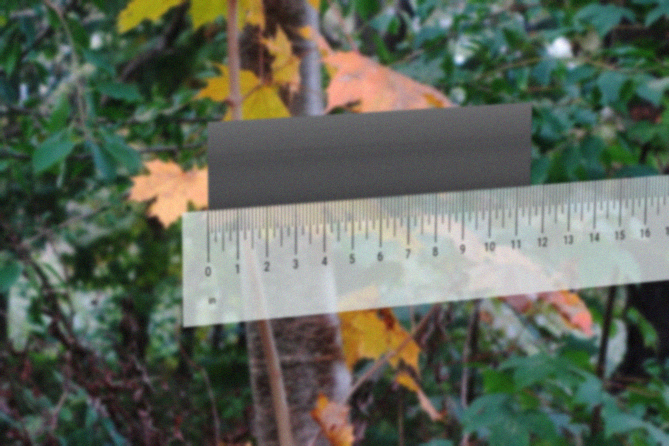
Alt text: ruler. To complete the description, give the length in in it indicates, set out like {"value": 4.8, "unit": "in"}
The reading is {"value": 11.5, "unit": "in"}
